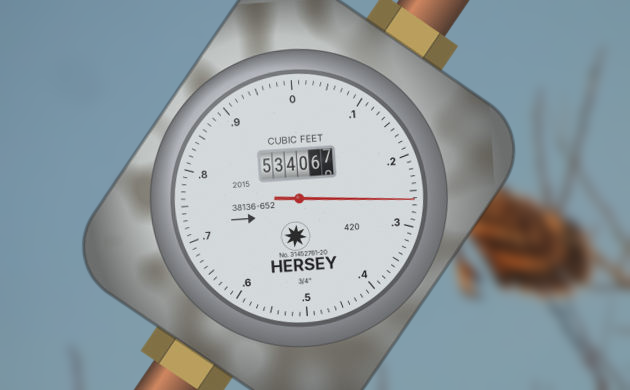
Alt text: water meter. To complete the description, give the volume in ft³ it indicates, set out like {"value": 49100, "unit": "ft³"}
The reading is {"value": 534067.26, "unit": "ft³"}
